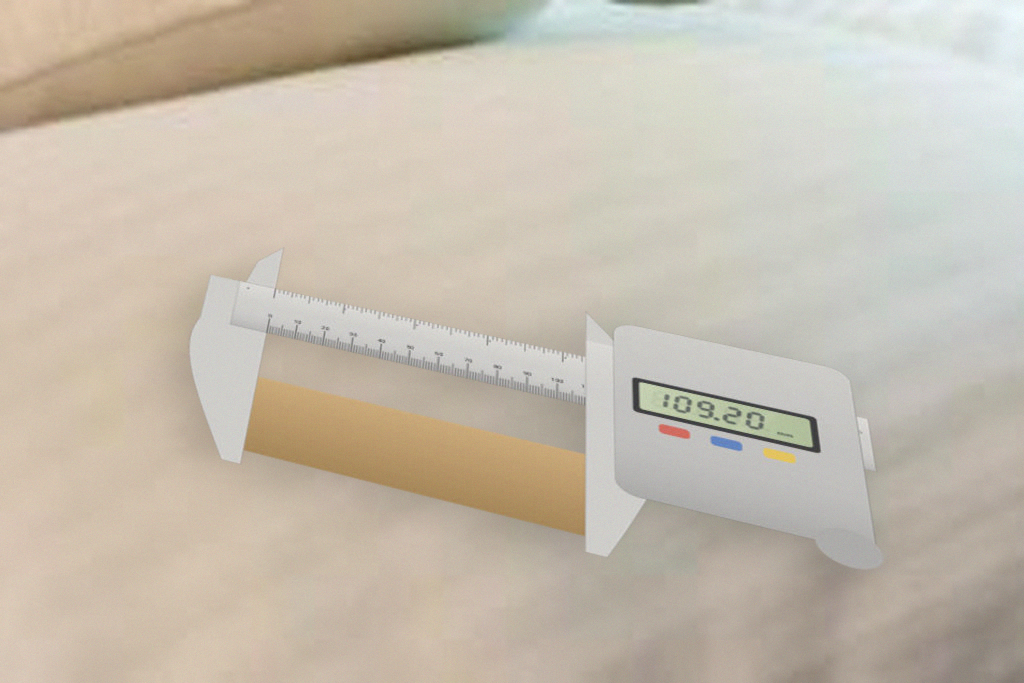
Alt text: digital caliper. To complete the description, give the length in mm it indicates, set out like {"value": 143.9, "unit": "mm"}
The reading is {"value": 109.20, "unit": "mm"}
